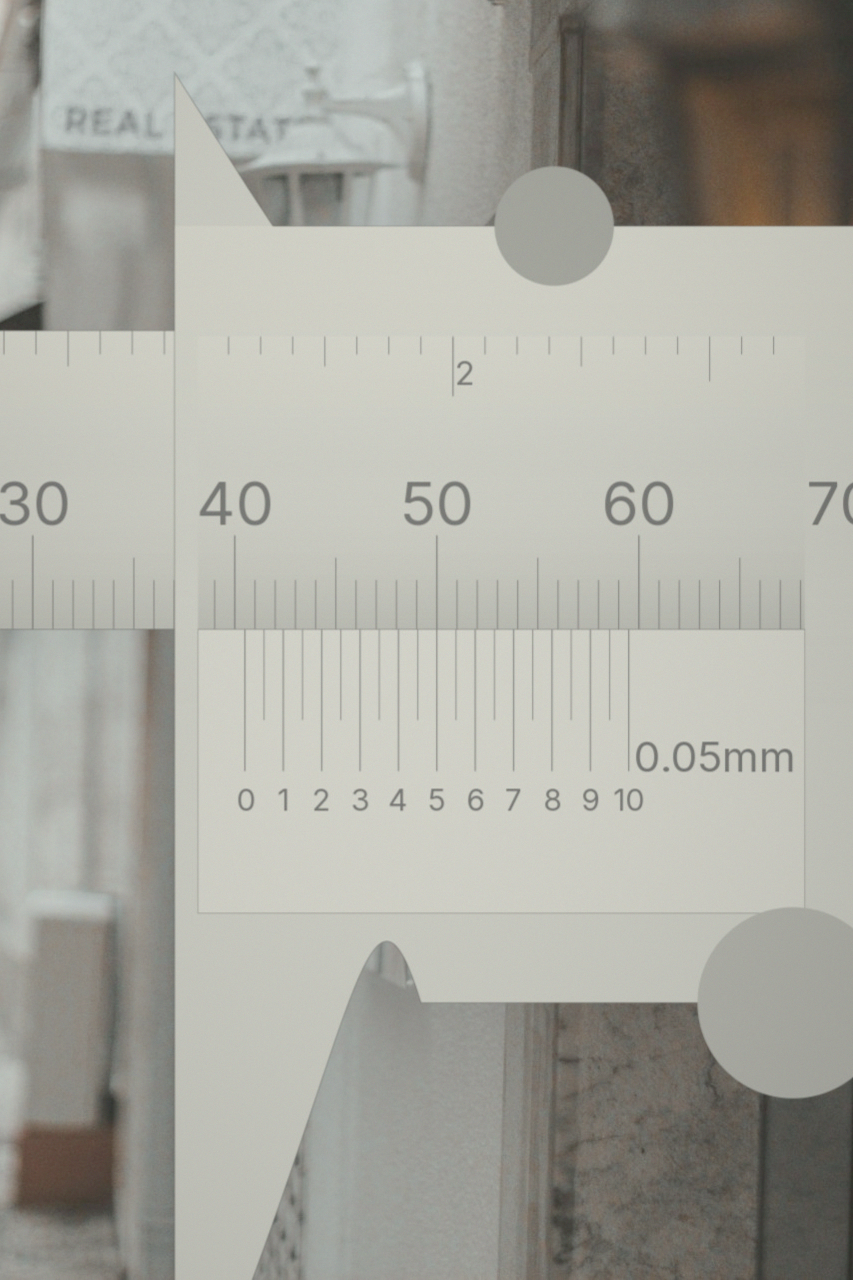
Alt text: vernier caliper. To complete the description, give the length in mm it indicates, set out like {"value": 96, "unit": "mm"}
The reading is {"value": 40.5, "unit": "mm"}
